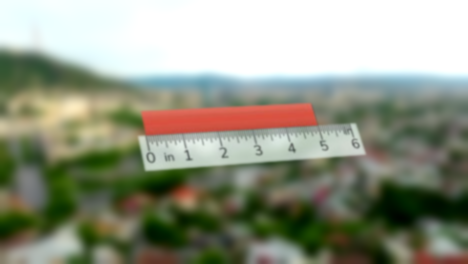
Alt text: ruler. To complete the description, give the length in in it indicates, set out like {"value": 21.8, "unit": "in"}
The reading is {"value": 5, "unit": "in"}
